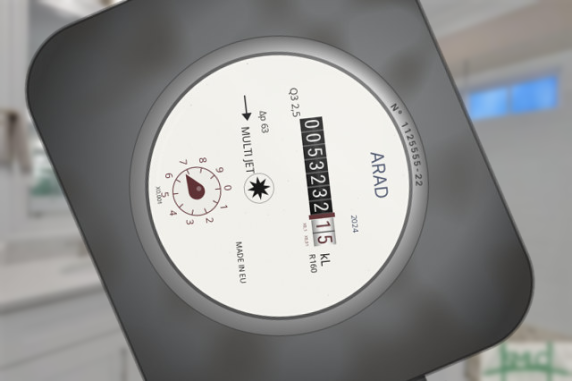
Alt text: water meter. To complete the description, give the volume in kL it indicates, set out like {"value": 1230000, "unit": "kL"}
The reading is {"value": 53232.156, "unit": "kL"}
